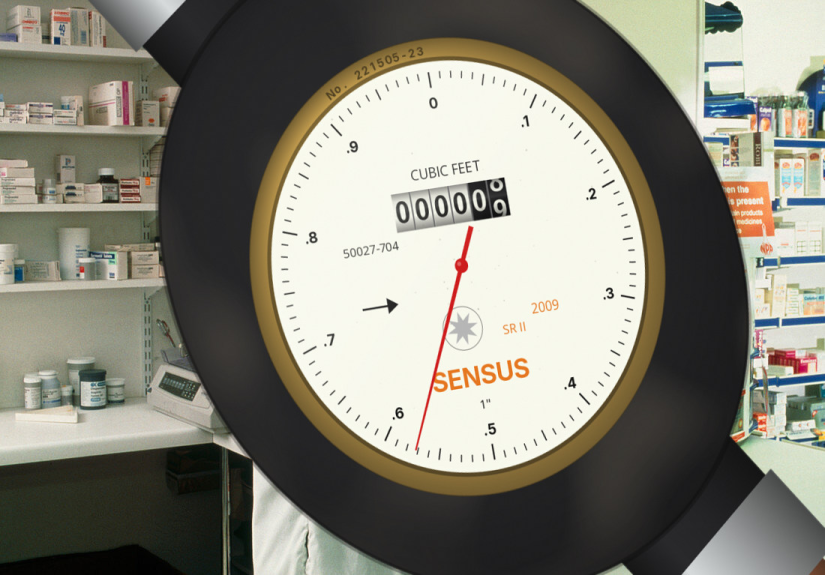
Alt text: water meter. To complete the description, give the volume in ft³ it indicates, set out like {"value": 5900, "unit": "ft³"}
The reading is {"value": 8.57, "unit": "ft³"}
